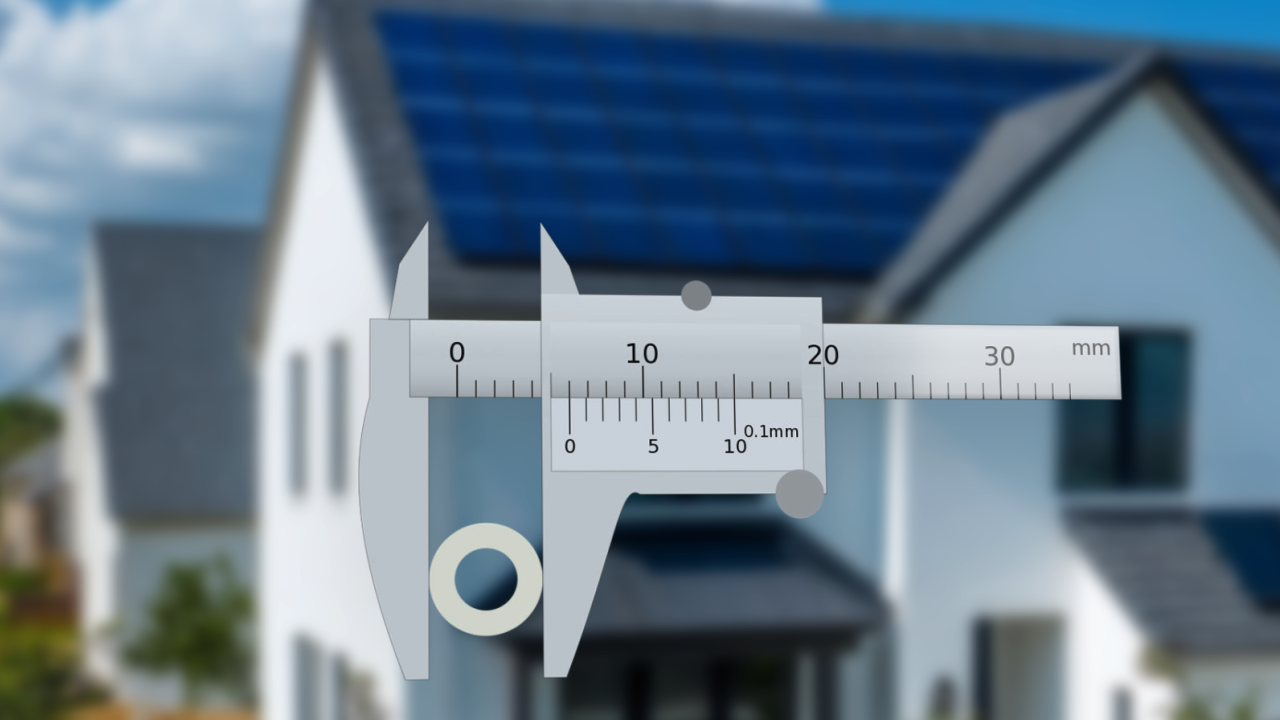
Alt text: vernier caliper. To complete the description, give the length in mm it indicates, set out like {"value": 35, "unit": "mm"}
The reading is {"value": 6.0, "unit": "mm"}
